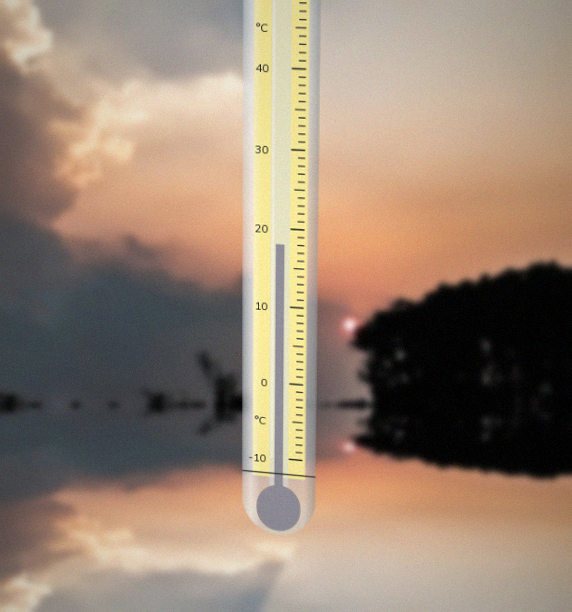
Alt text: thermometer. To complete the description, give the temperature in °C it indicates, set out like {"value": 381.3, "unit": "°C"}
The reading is {"value": 18, "unit": "°C"}
